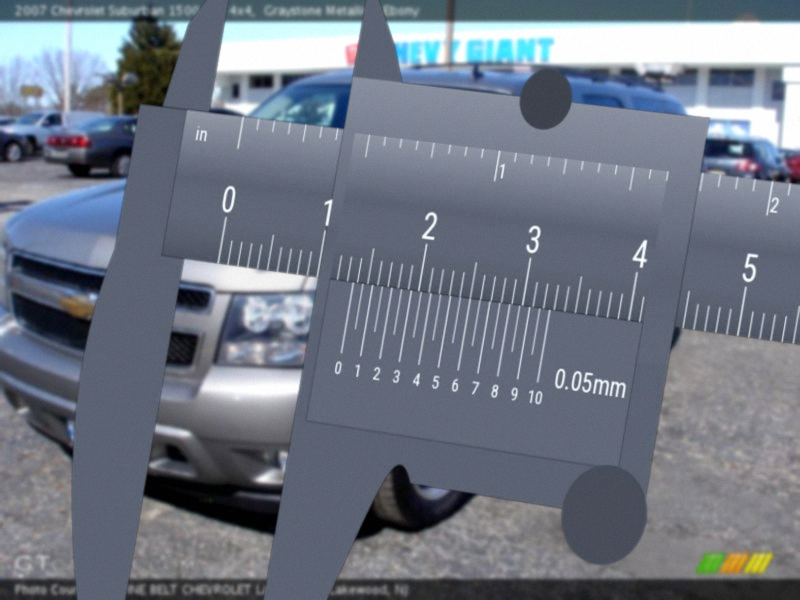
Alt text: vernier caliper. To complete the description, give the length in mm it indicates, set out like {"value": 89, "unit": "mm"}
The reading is {"value": 13.6, "unit": "mm"}
